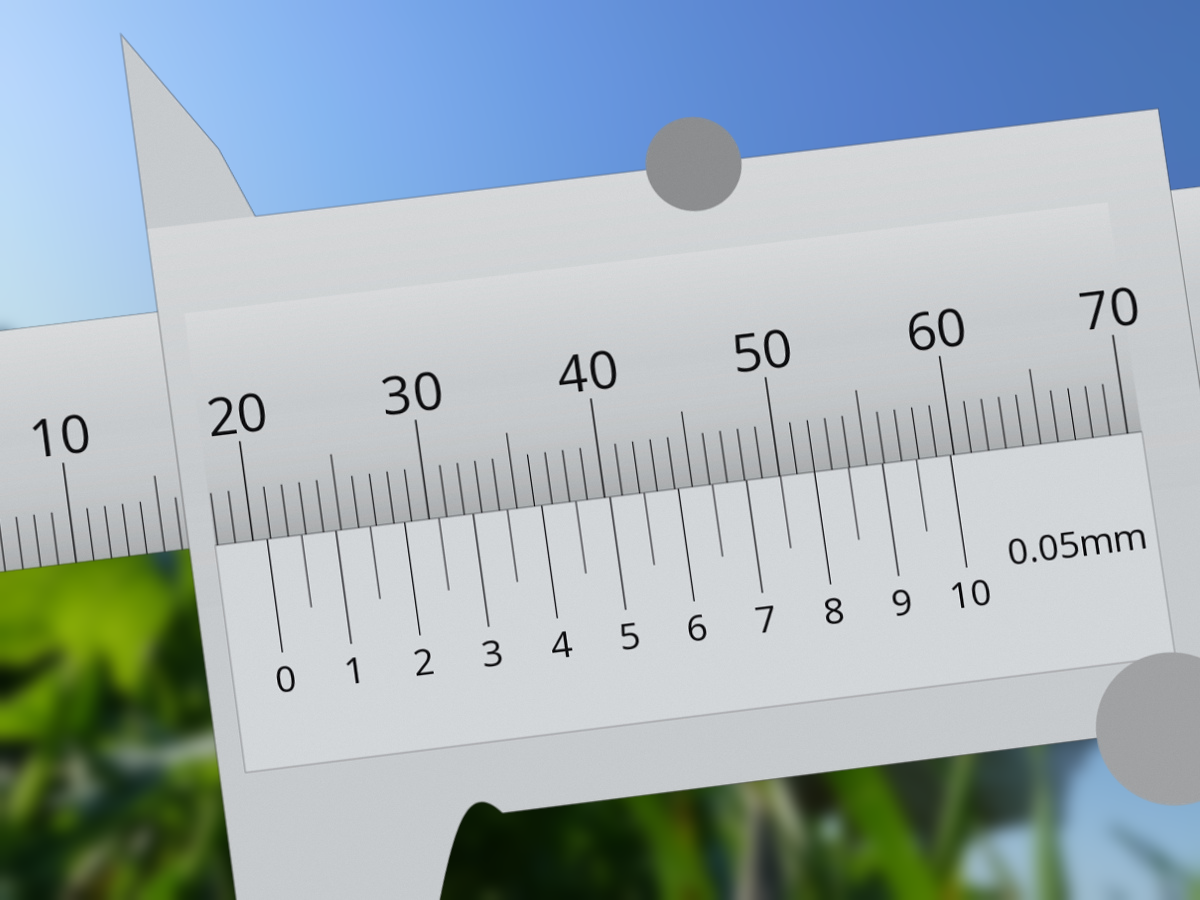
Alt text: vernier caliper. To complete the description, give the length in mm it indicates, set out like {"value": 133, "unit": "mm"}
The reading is {"value": 20.8, "unit": "mm"}
